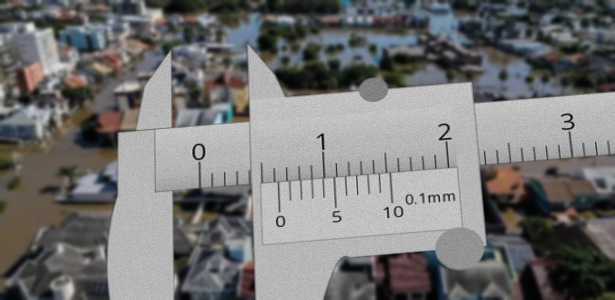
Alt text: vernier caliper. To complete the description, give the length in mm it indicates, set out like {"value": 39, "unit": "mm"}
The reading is {"value": 6.3, "unit": "mm"}
